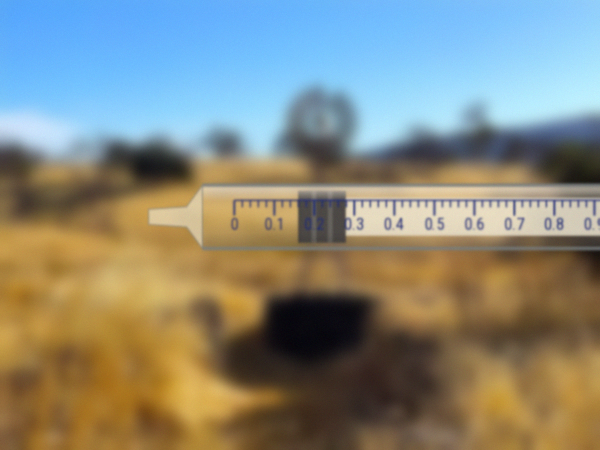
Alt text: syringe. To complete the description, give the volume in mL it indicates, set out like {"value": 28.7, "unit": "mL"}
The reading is {"value": 0.16, "unit": "mL"}
